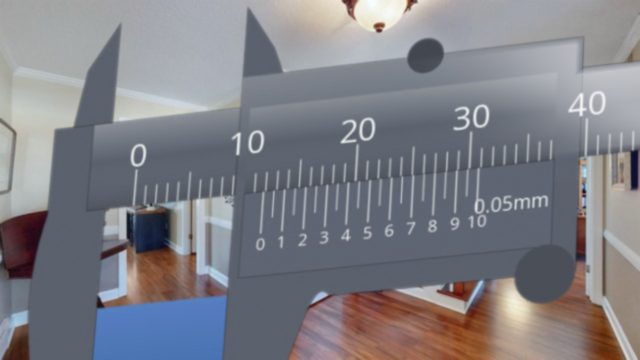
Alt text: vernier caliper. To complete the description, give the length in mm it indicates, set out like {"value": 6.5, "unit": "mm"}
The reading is {"value": 11.8, "unit": "mm"}
